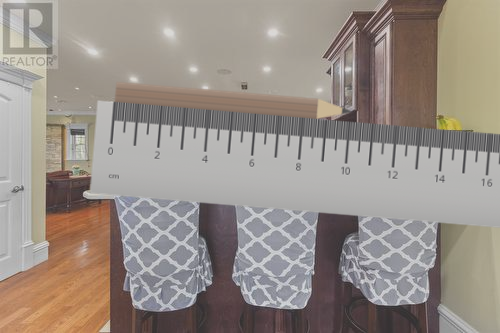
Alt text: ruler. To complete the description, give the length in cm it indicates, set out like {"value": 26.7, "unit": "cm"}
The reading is {"value": 10, "unit": "cm"}
